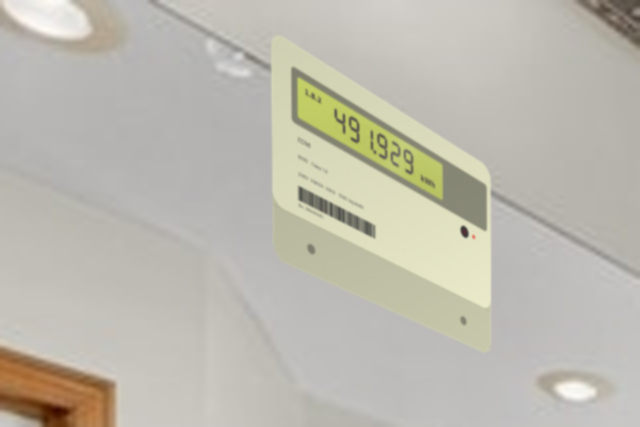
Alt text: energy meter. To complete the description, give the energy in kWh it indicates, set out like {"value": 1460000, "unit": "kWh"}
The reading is {"value": 491.929, "unit": "kWh"}
